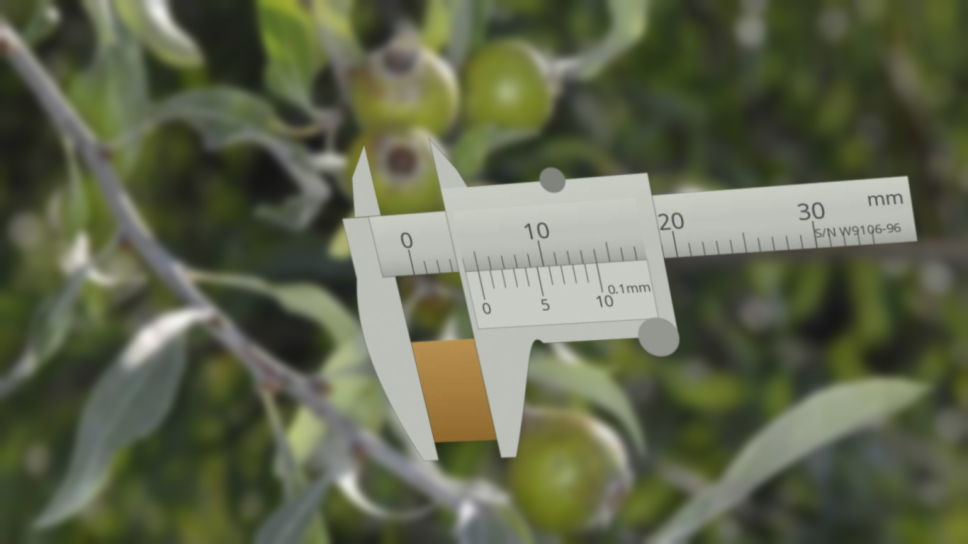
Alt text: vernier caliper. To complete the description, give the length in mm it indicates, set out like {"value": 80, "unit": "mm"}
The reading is {"value": 5.0, "unit": "mm"}
